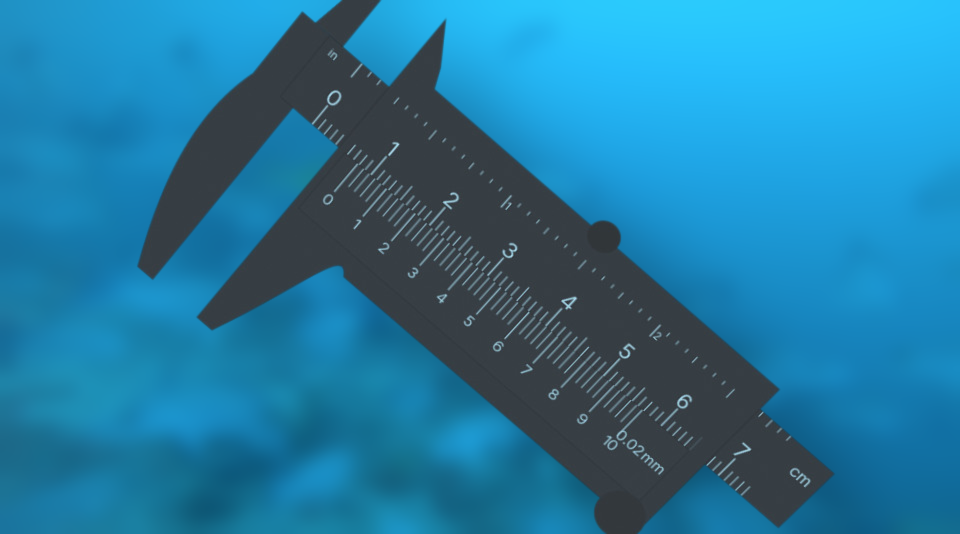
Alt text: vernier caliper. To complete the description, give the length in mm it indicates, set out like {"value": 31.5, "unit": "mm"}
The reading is {"value": 7.8, "unit": "mm"}
